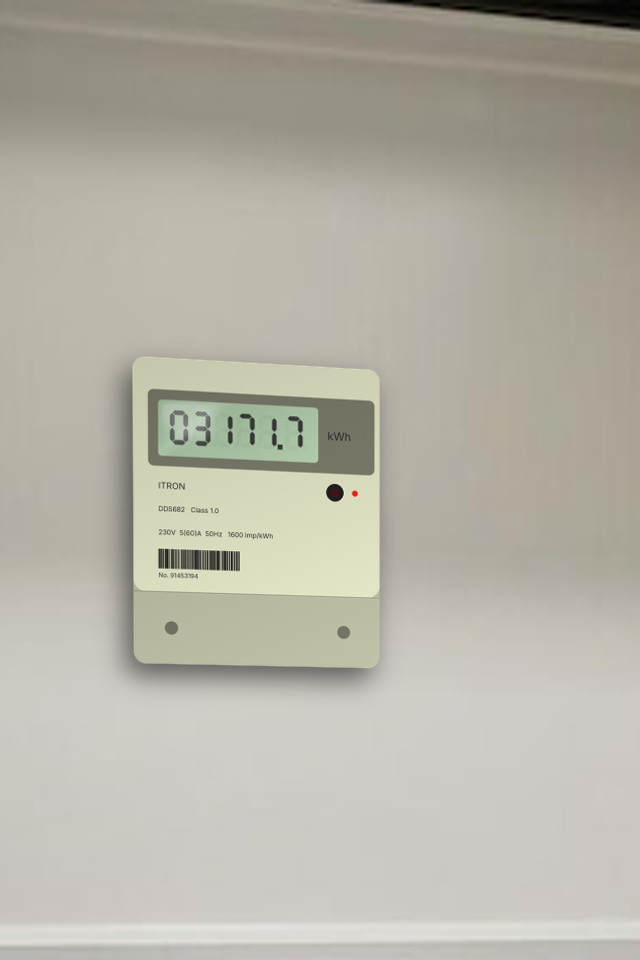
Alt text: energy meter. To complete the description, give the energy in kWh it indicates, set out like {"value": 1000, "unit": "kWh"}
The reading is {"value": 3171.7, "unit": "kWh"}
